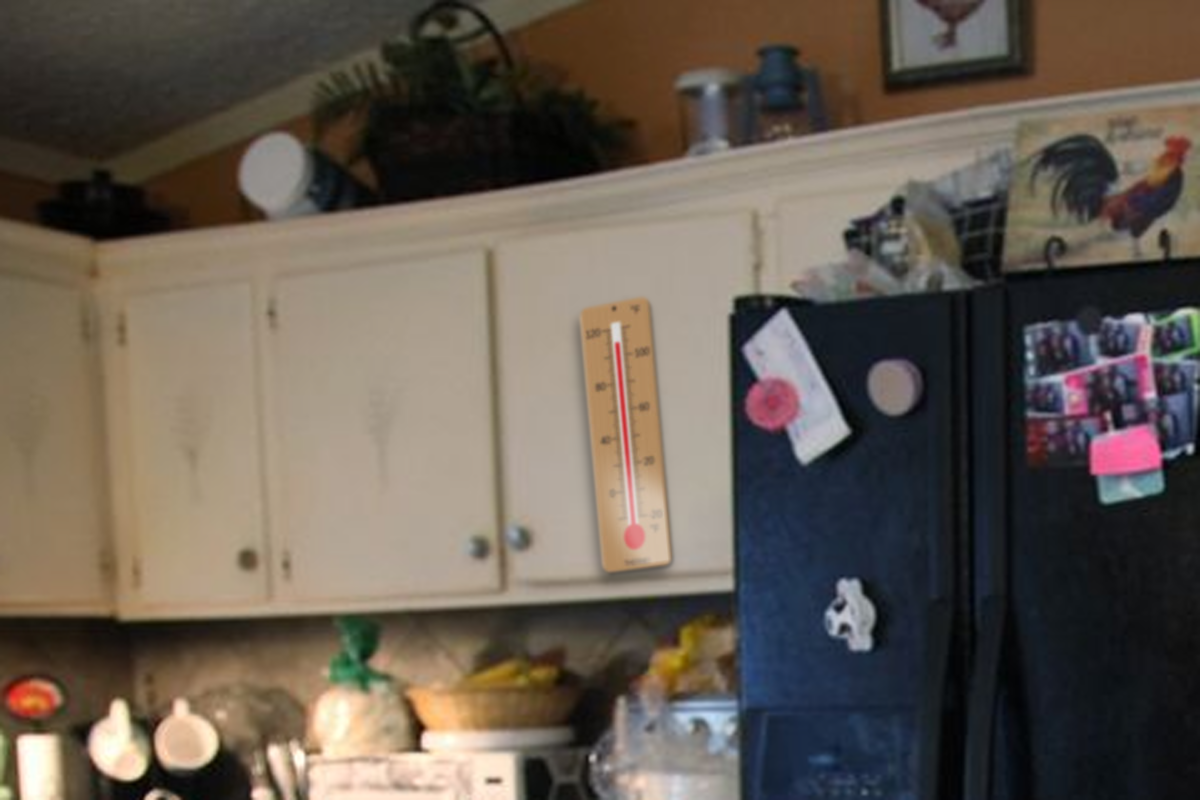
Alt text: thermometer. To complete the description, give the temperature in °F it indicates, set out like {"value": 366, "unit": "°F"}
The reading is {"value": 110, "unit": "°F"}
